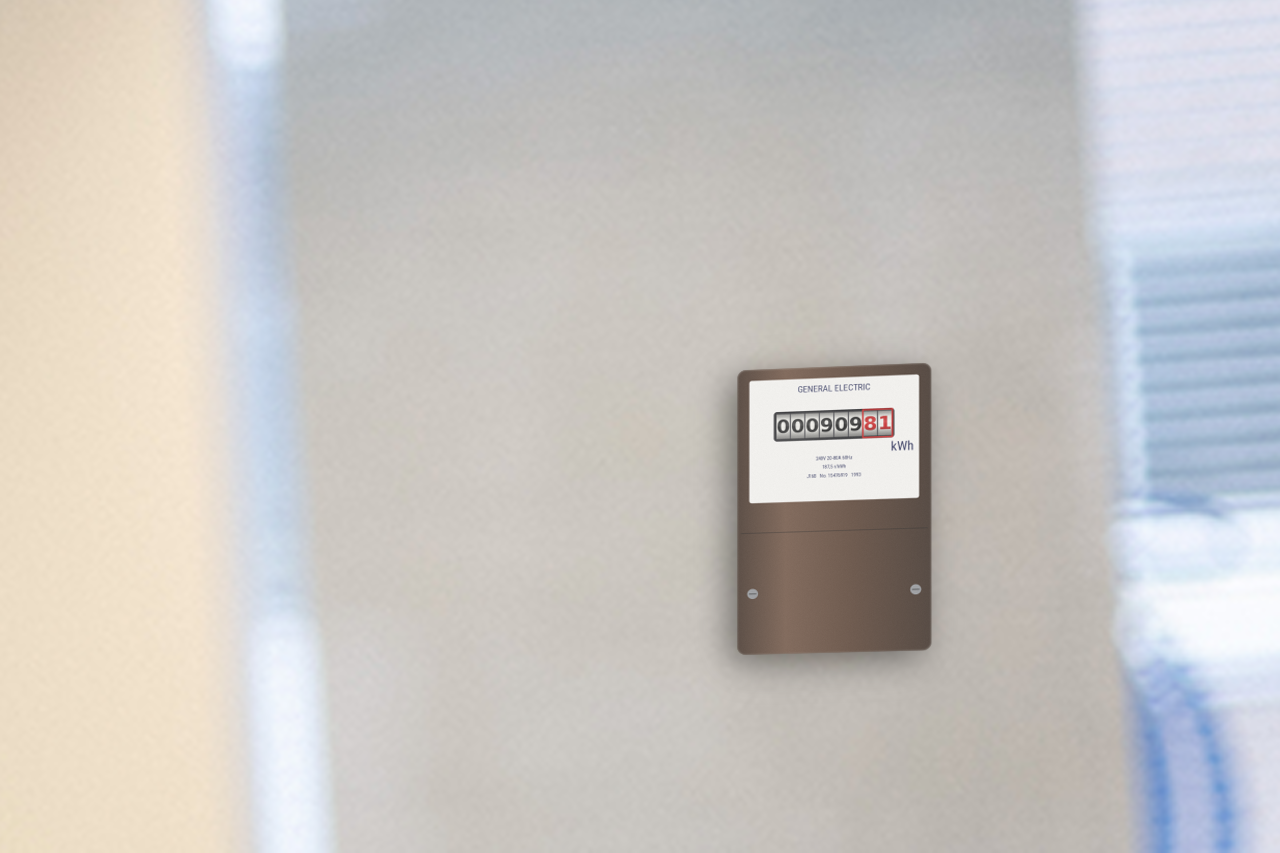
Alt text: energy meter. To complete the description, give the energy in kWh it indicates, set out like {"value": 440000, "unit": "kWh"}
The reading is {"value": 909.81, "unit": "kWh"}
